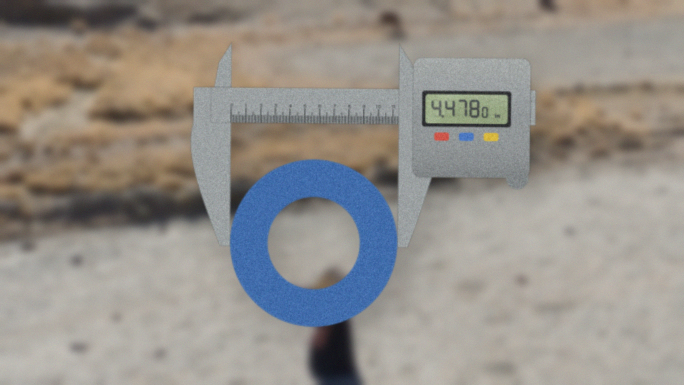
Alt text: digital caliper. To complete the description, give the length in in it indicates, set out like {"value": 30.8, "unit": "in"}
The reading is {"value": 4.4780, "unit": "in"}
